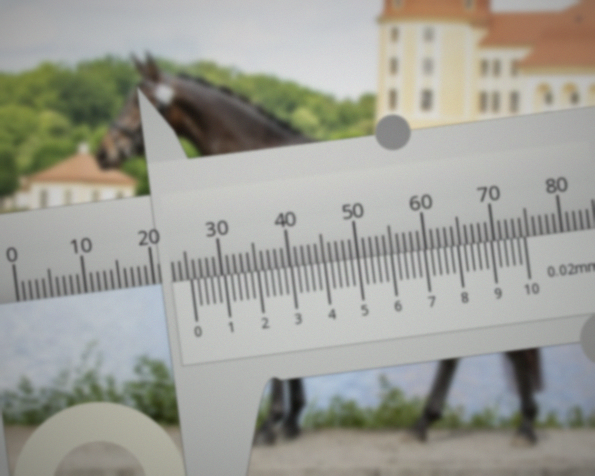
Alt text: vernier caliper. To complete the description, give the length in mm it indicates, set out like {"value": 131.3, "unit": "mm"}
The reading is {"value": 25.5, "unit": "mm"}
